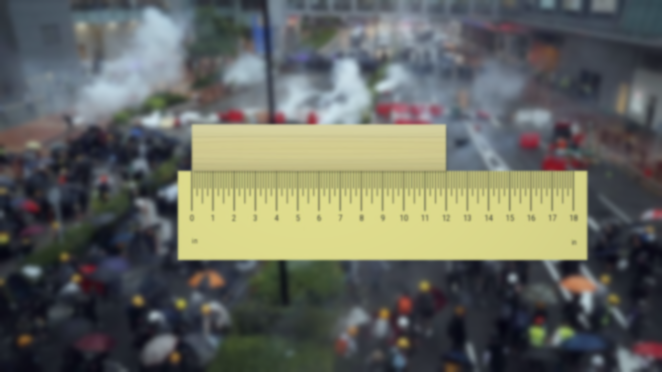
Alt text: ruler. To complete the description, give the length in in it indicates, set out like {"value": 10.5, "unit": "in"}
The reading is {"value": 12, "unit": "in"}
